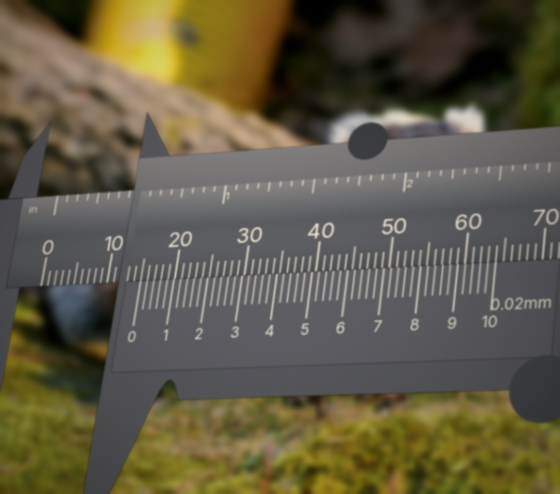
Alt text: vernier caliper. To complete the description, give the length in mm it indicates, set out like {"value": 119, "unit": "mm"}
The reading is {"value": 15.0, "unit": "mm"}
